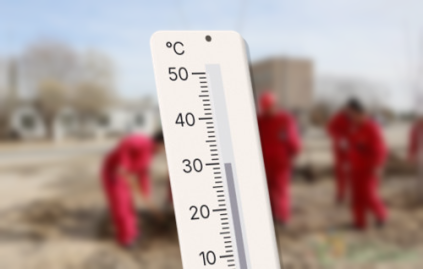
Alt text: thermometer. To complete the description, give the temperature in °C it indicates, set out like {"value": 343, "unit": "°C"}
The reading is {"value": 30, "unit": "°C"}
